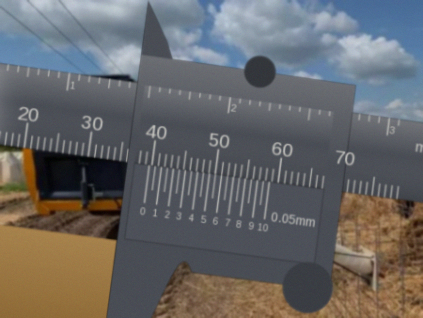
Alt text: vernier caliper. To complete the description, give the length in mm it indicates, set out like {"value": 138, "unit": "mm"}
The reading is {"value": 39.6, "unit": "mm"}
